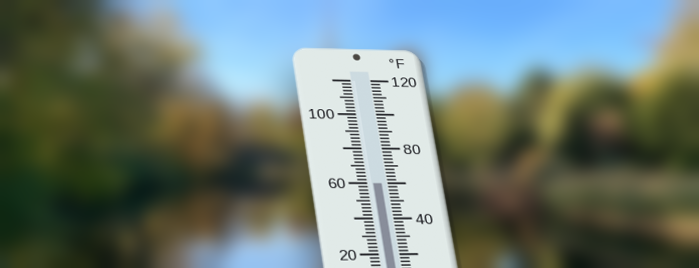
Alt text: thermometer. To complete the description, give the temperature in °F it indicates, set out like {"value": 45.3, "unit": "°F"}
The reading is {"value": 60, "unit": "°F"}
